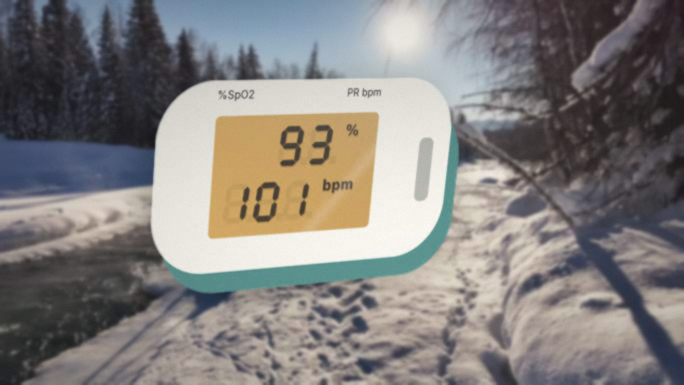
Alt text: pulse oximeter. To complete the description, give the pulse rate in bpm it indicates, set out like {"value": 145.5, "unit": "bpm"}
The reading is {"value": 101, "unit": "bpm"}
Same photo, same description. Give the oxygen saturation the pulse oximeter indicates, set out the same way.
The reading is {"value": 93, "unit": "%"}
